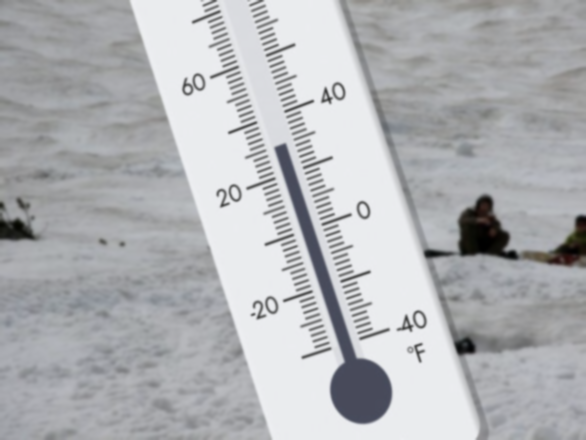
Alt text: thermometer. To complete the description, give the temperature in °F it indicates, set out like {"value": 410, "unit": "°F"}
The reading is {"value": 30, "unit": "°F"}
